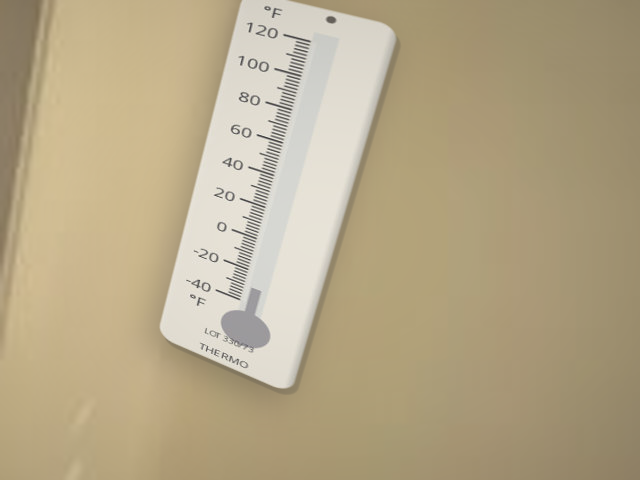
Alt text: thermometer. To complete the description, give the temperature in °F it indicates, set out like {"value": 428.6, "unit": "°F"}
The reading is {"value": -30, "unit": "°F"}
